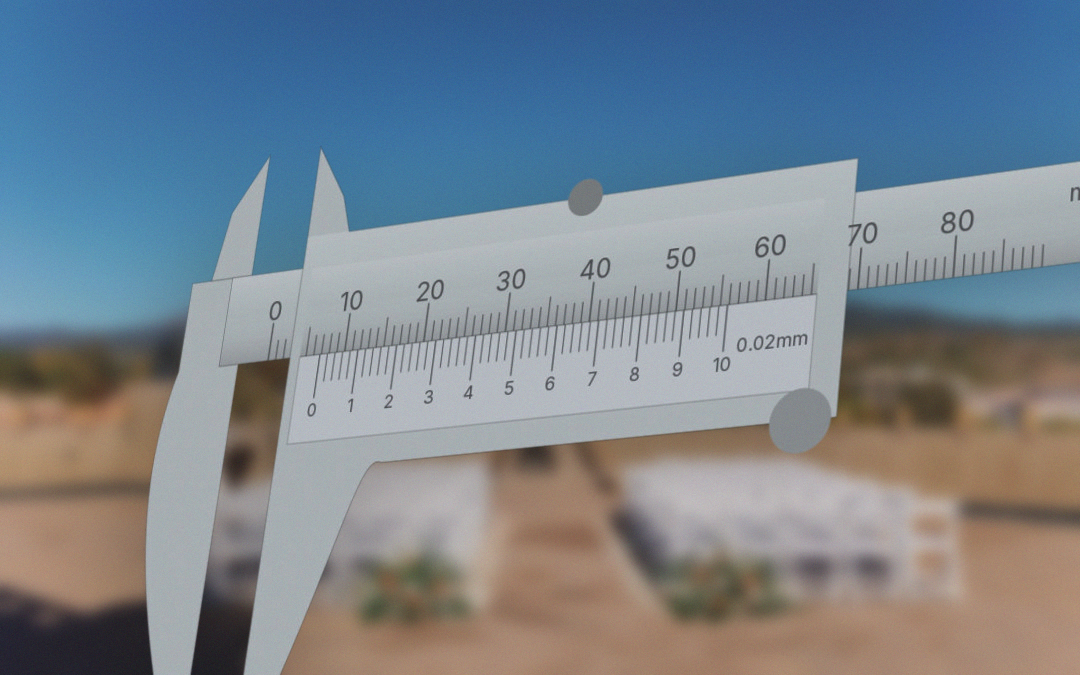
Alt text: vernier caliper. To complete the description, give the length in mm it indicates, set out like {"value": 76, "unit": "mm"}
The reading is {"value": 6.8, "unit": "mm"}
